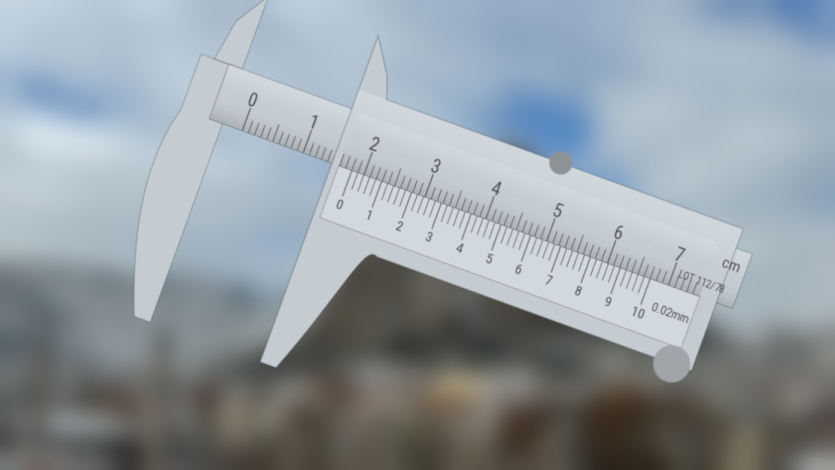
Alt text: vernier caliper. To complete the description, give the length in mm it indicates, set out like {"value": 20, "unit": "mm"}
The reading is {"value": 18.0, "unit": "mm"}
